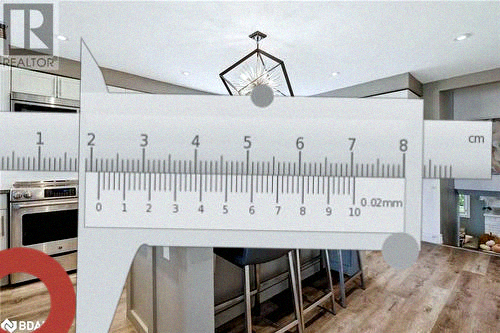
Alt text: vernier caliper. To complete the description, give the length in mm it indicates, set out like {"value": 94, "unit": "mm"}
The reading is {"value": 21.5, "unit": "mm"}
